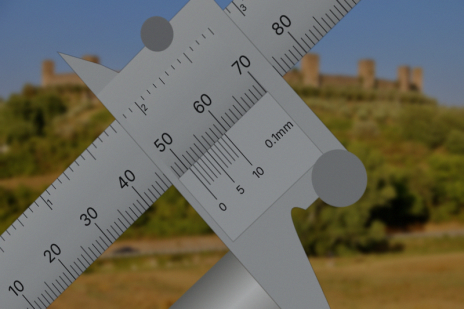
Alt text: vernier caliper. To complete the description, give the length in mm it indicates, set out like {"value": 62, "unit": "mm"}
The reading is {"value": 50.4, "unit": "mm"}
